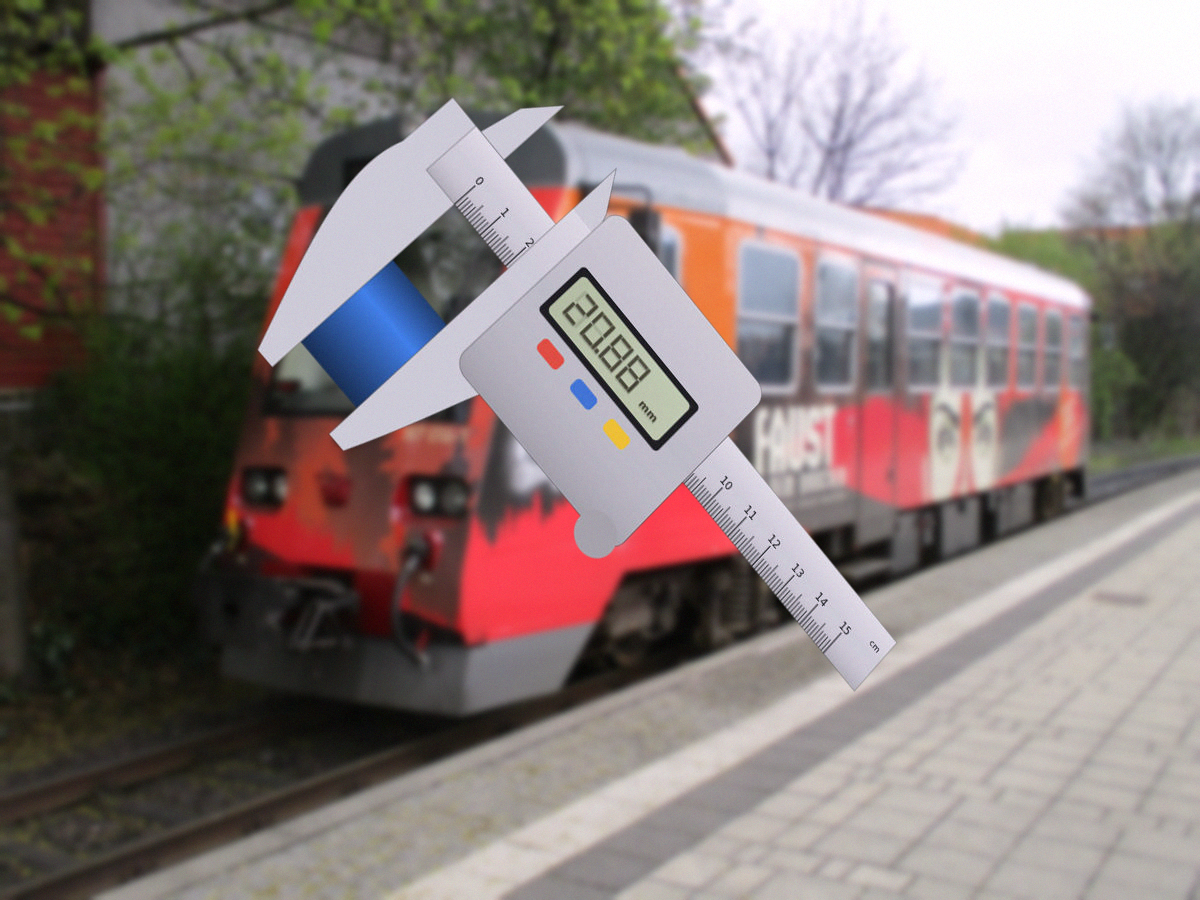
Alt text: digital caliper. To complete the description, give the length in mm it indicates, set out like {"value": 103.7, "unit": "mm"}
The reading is {"value": 20.88, "unit": "mm"}
